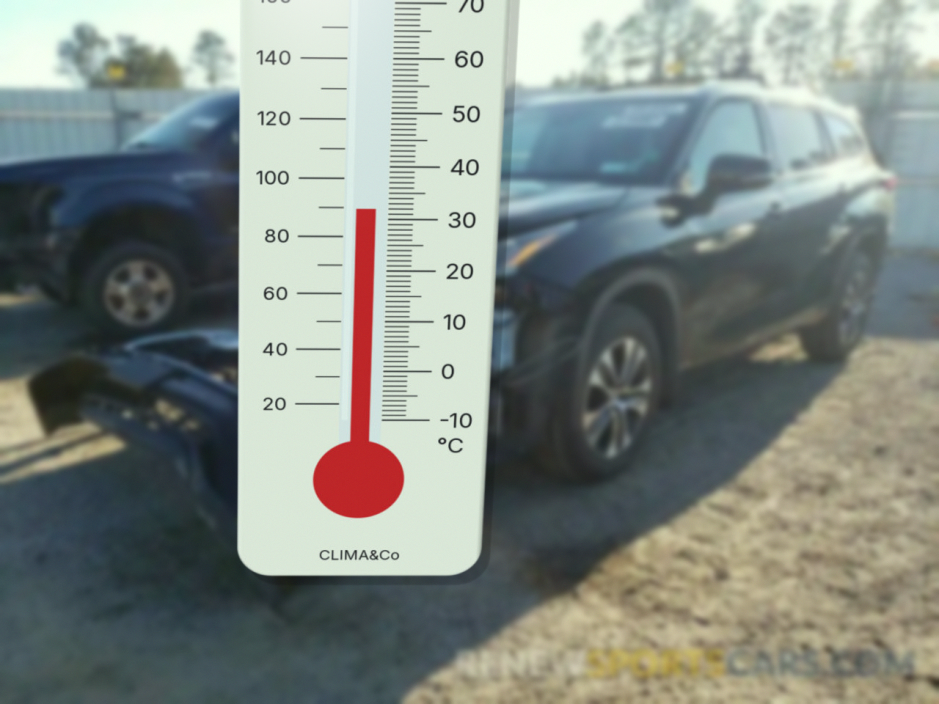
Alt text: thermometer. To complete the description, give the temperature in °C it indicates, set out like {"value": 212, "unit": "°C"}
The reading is {"value": 32, "unit": "°C"}
